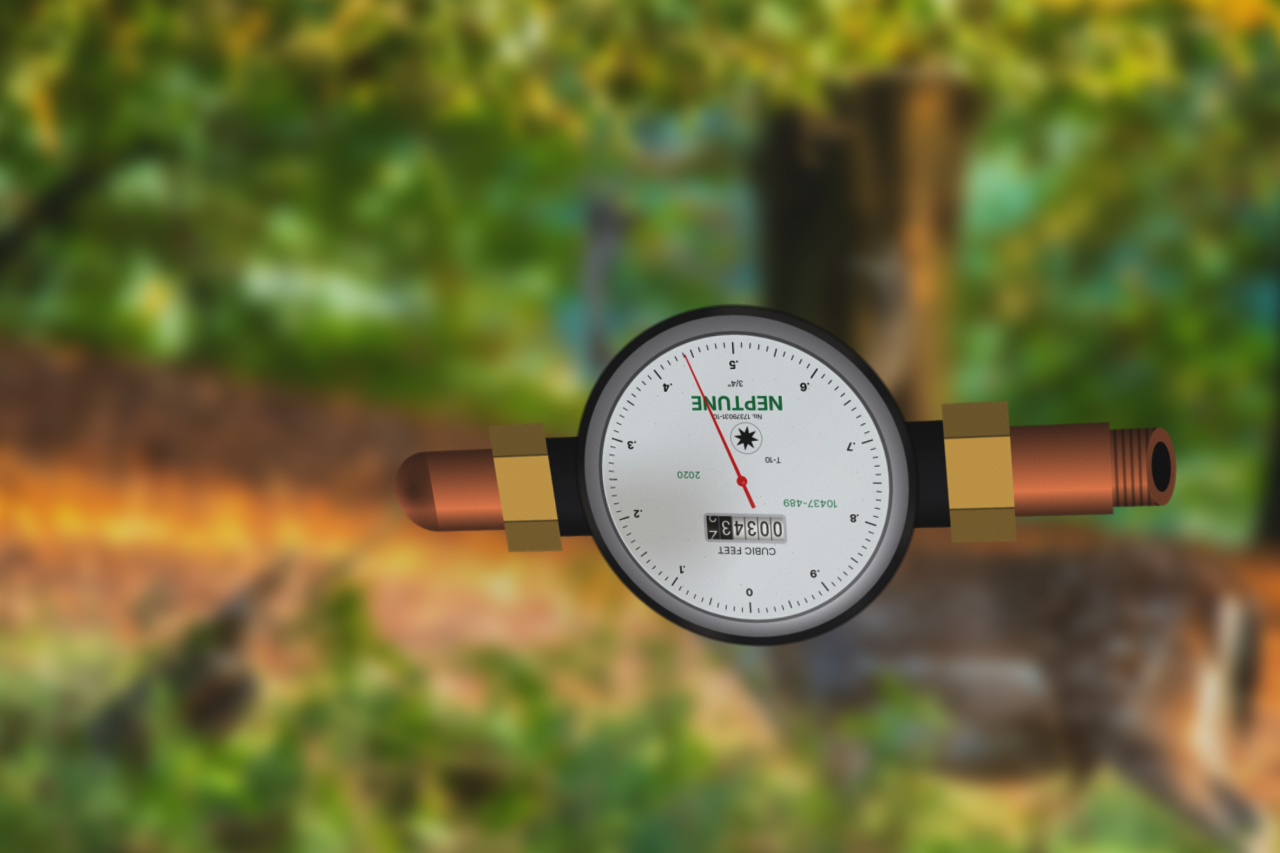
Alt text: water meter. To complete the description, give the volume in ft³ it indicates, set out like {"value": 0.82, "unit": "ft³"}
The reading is {"value": 3432.44, "unit": "ft³"}
